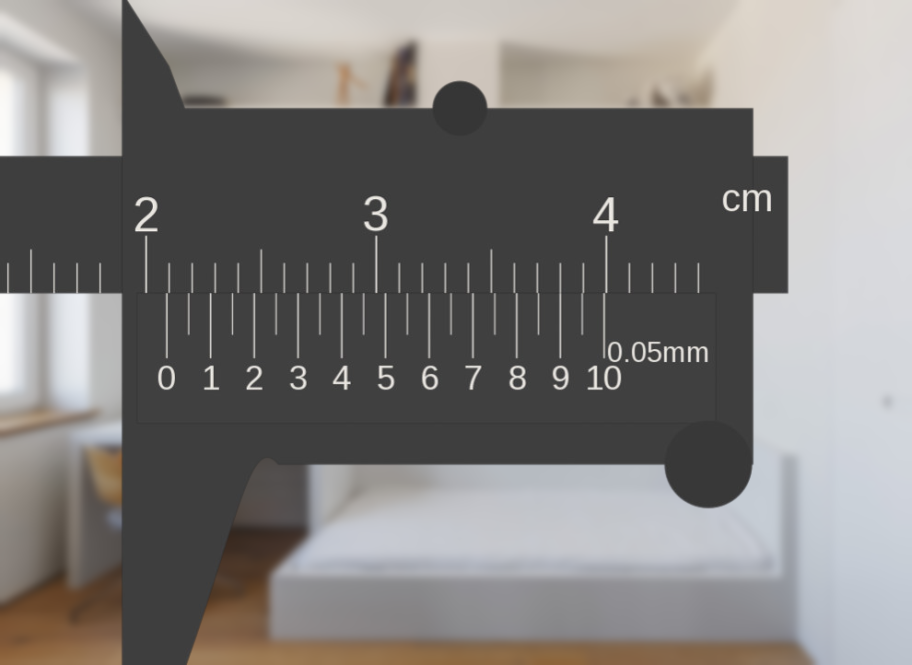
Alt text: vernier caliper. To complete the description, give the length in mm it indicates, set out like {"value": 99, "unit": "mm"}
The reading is {"value": 20.90, "unit": "mm"}
